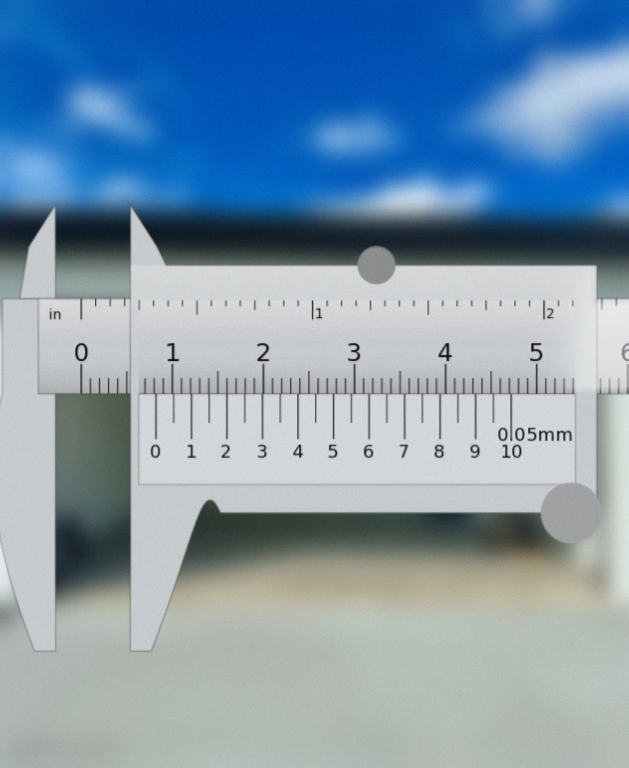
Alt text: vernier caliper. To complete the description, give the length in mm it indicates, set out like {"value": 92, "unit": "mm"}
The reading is {"value": 8.2, "unit": "mm"}
